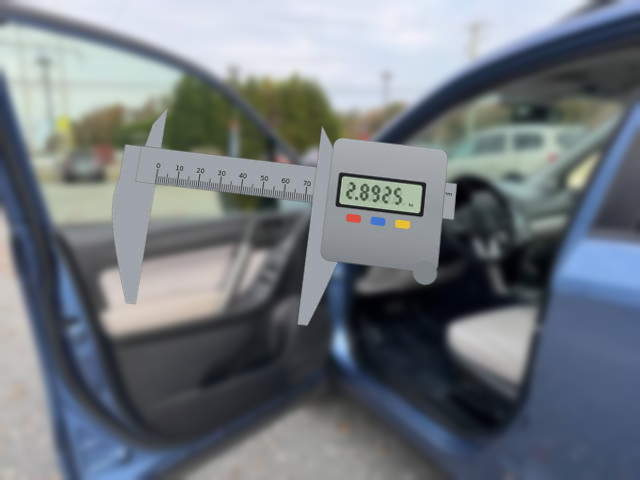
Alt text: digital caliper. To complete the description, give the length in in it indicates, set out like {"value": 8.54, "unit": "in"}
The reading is {"value": 2.8925, "unit": "in"}
